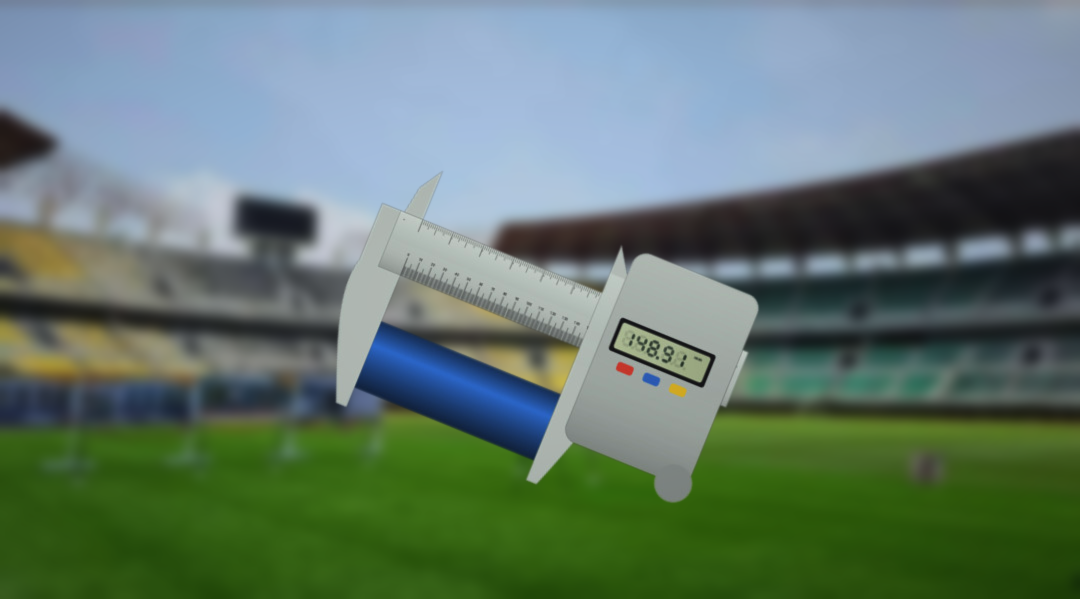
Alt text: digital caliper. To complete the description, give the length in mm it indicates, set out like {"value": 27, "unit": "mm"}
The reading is {"value": 148.91, "unit": "mm"}
